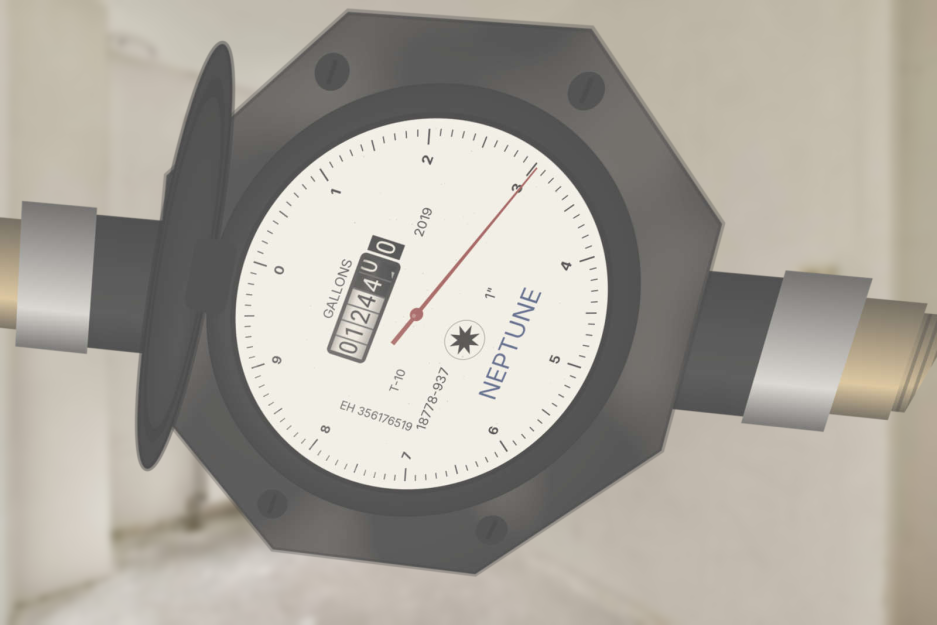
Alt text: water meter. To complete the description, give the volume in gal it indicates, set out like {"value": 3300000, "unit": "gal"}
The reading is {"value": 124403.0, "unit": "gal"}
